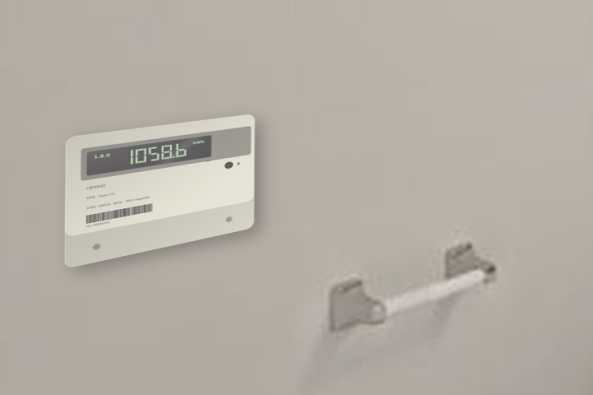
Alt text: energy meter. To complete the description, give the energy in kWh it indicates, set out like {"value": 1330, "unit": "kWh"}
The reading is {"value": 1058.6, "unit": "kWh"}
